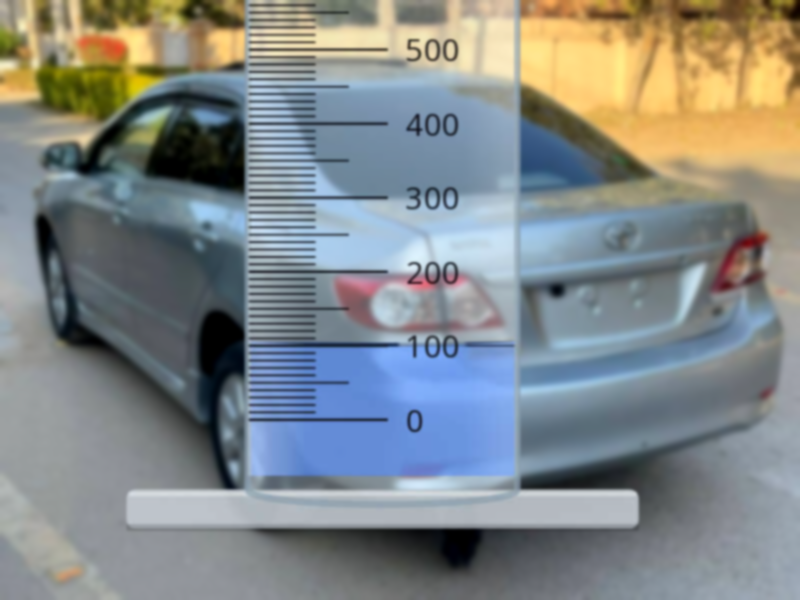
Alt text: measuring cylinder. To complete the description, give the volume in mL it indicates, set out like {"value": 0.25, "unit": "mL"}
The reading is {"value": 100, "unit": "mL"}
